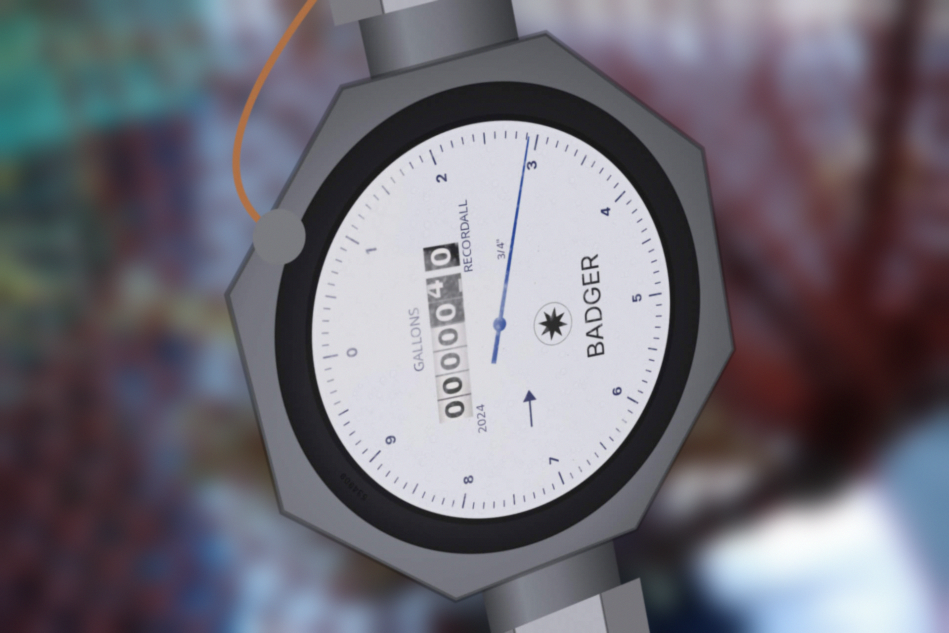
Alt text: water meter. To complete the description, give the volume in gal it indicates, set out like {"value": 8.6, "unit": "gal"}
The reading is {"value": 42.9, "unit": "gal"}
